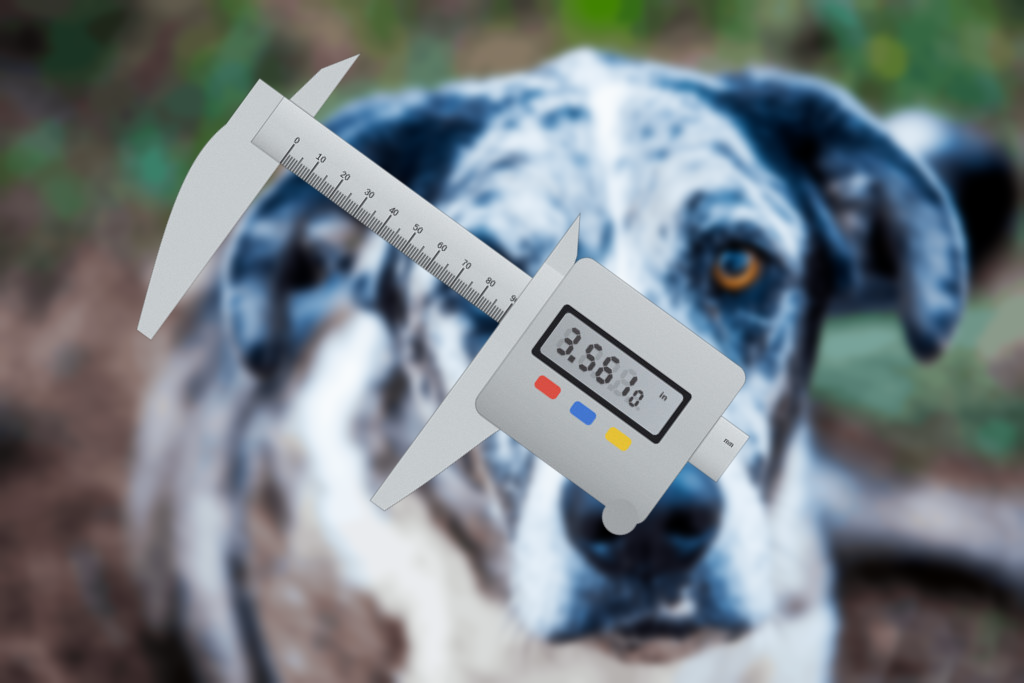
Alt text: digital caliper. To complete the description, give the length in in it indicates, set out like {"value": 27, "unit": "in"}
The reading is {"value": 3.5610, "unit": "in"}
